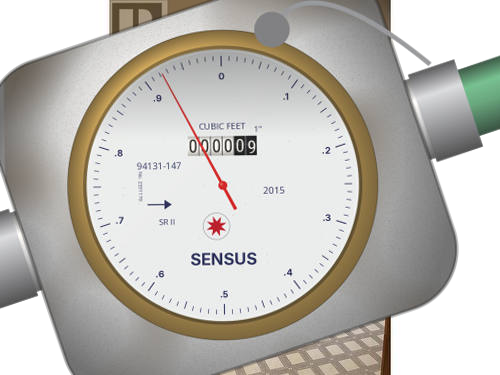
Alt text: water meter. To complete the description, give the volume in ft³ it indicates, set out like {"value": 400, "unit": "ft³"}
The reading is {"value": 8.92, "unit": "ft³"}
